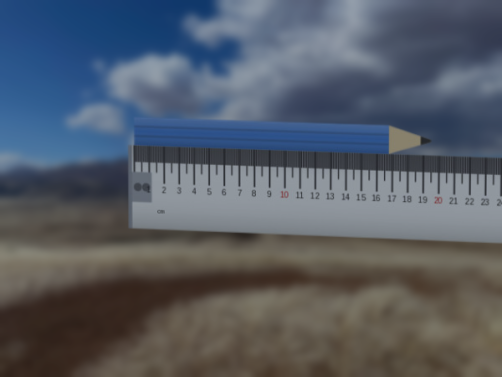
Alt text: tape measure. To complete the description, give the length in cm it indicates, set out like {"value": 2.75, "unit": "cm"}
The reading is {"value": 19.5, "unit": "cm"}
